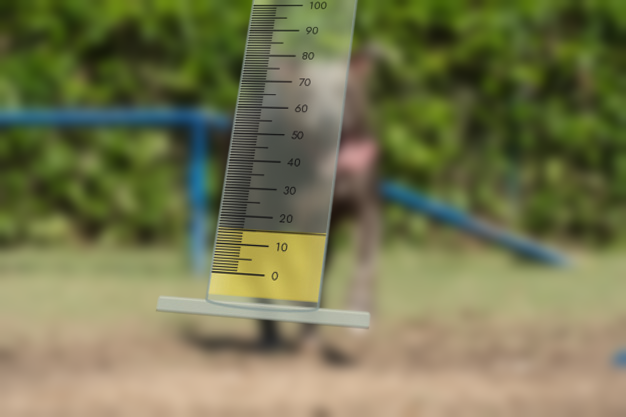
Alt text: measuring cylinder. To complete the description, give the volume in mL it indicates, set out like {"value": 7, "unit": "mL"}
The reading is {"value": 15, "unit": "mL"}
